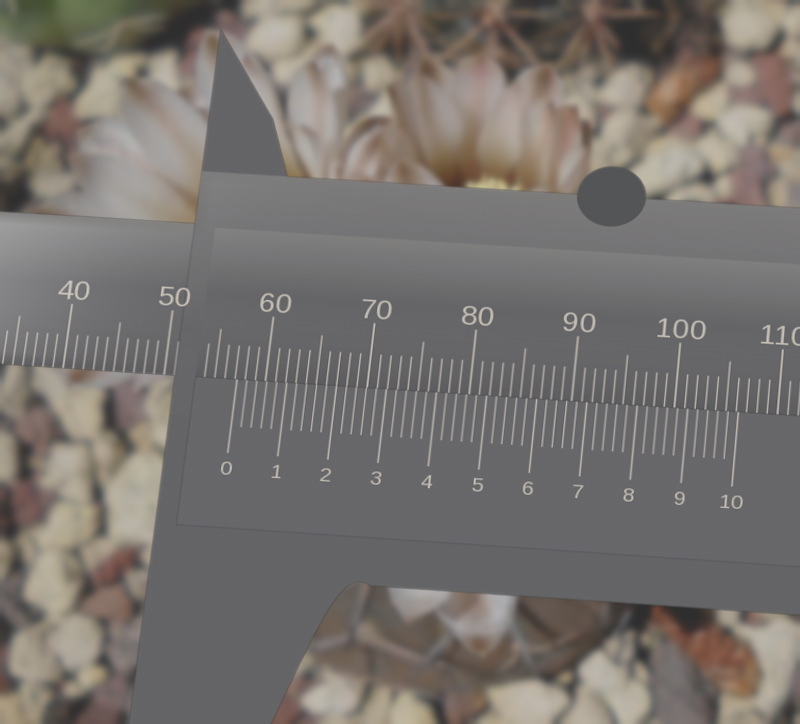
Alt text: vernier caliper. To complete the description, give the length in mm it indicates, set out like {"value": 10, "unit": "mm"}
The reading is {"value": 57.2, "unit": "mm"}
